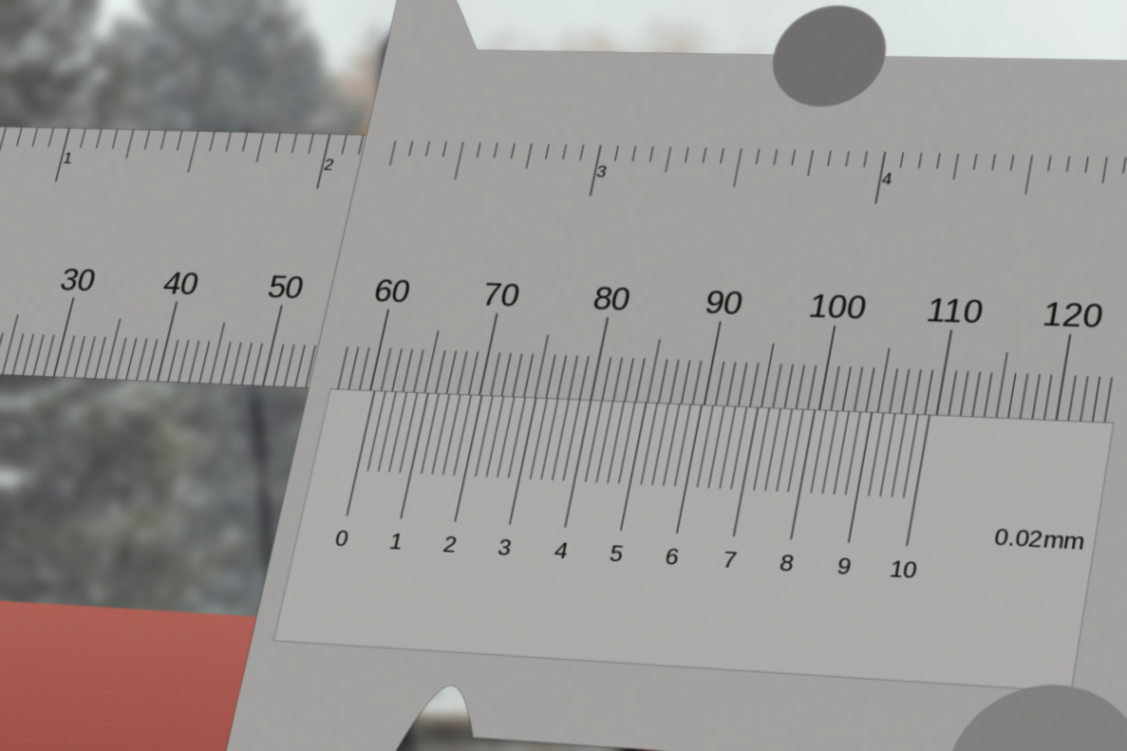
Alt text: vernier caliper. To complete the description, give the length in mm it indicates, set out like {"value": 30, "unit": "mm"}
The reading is {"value": 60.4, "unit": "mm"}
